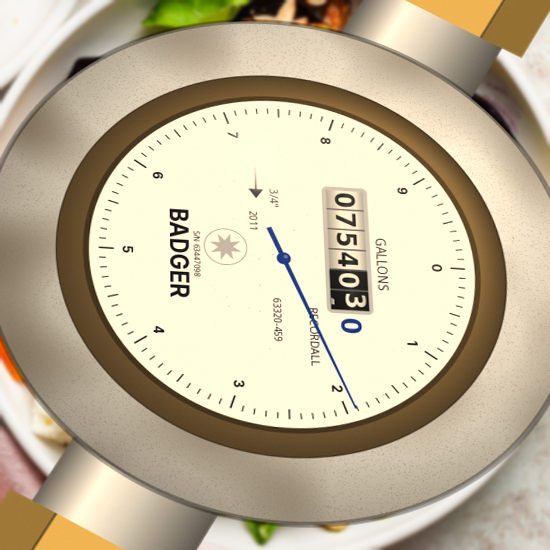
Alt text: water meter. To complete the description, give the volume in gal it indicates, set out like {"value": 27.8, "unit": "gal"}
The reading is {"value": 754031.9, "unit": "gal"}
